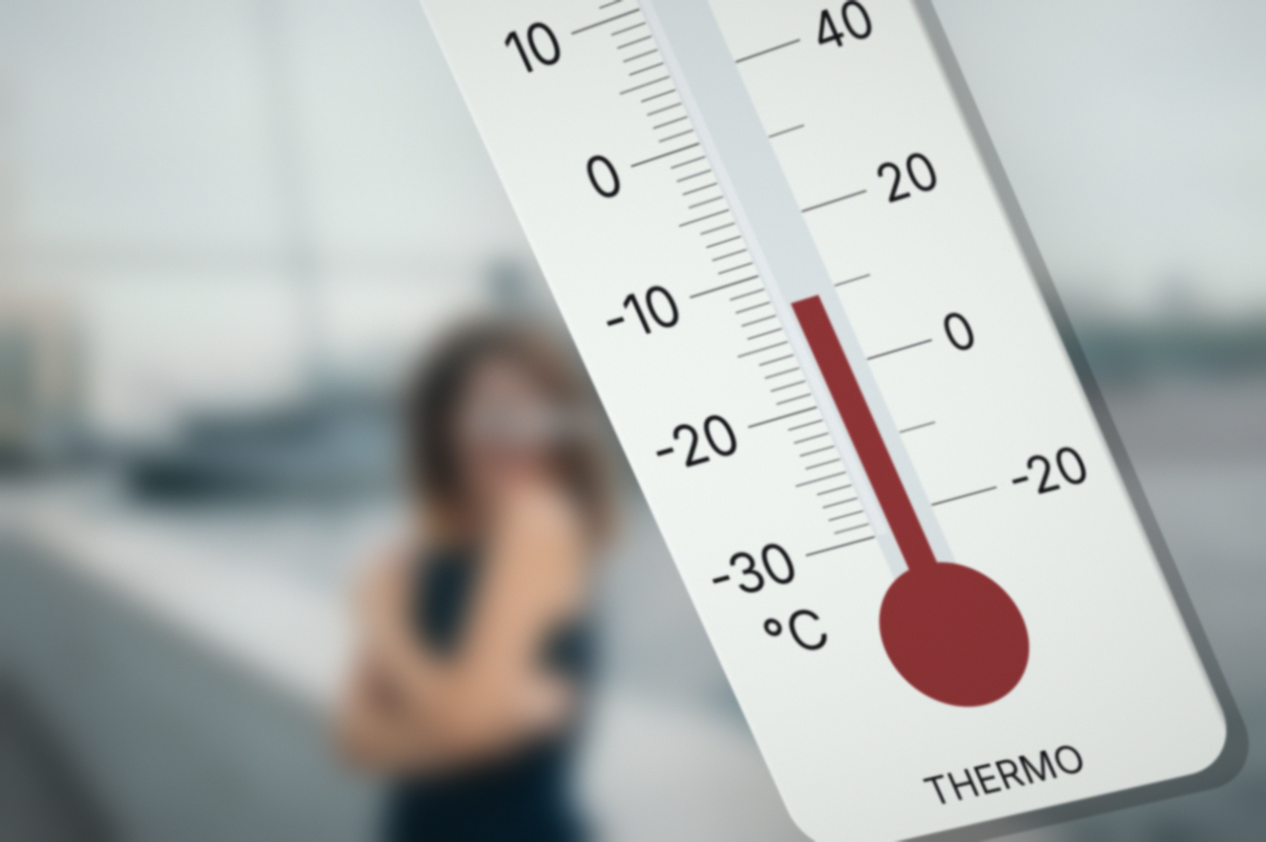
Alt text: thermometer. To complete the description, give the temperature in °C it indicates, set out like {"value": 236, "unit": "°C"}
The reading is {"value": -12.5, "unit": "°C"}
